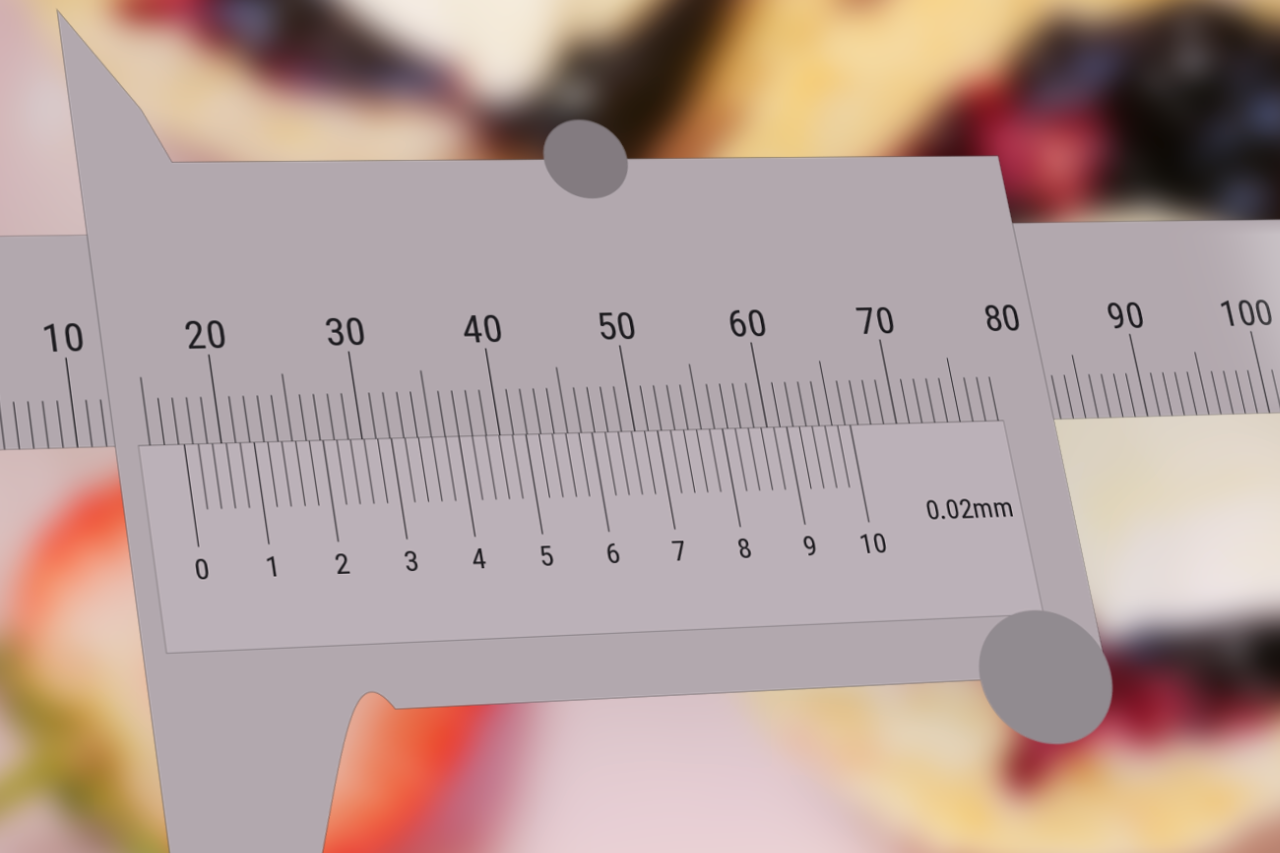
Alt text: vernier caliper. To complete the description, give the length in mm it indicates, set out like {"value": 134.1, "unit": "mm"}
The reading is {"value": 17.4, "unit": "mm"}
